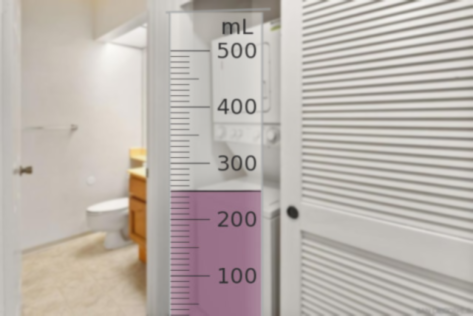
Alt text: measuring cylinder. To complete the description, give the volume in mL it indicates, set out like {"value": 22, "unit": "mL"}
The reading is {"value": 250, "unit": "mL"}
